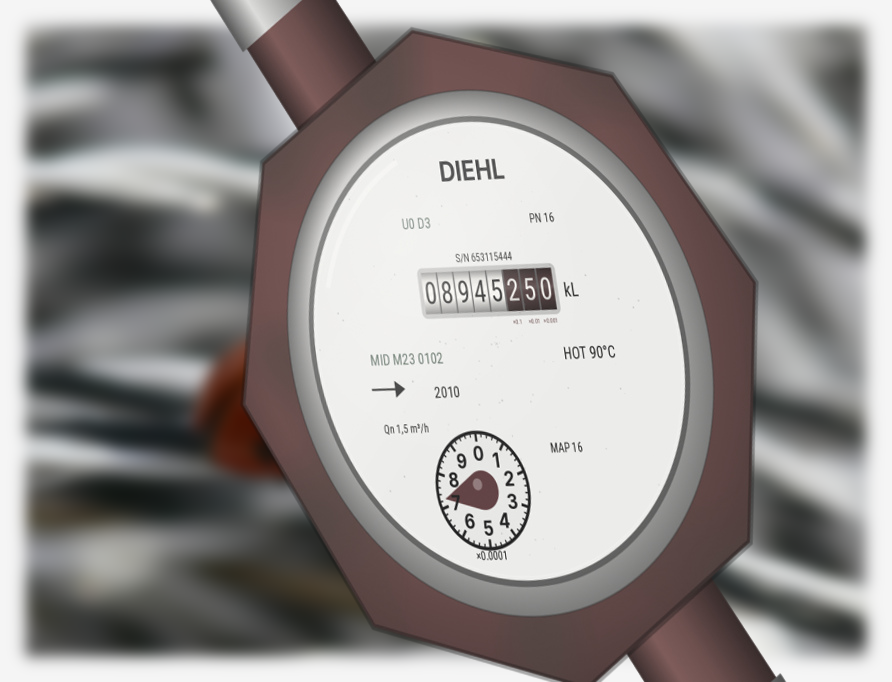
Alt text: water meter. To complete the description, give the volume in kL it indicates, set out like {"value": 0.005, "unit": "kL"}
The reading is {"value": 8945.2507, "unit": "kL"}
